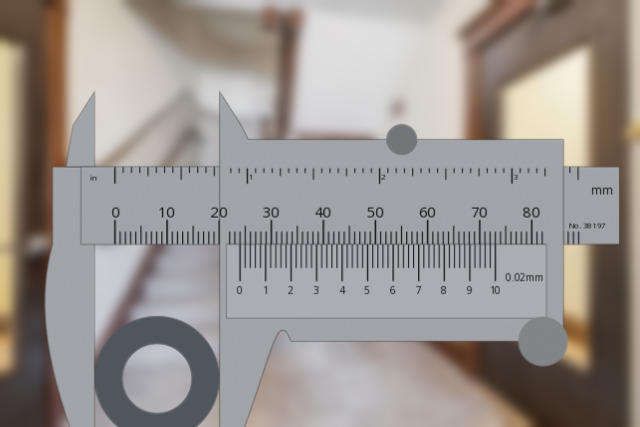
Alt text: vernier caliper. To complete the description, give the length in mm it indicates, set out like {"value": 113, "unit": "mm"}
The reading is {"value": 24.0, "unit": "mm"}
